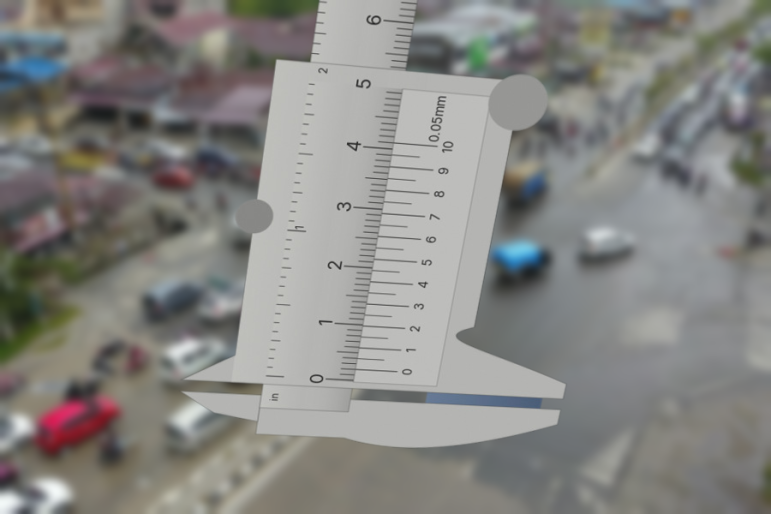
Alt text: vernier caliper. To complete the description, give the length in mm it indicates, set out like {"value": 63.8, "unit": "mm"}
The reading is {"value": 2.0, "unit": "mm"}
